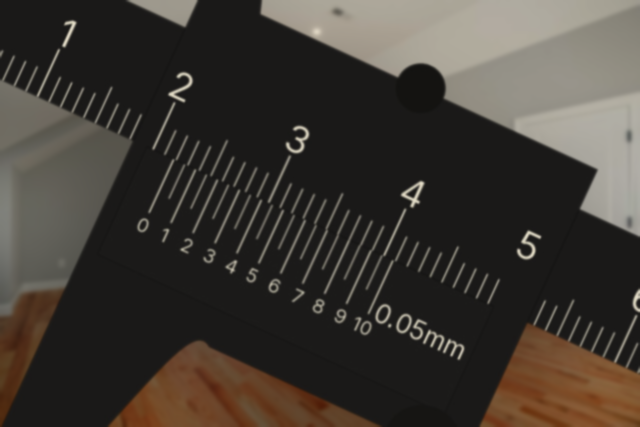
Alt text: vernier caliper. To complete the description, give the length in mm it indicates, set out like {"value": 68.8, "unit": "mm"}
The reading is {"value": 21.8, "unit": "mm"}
